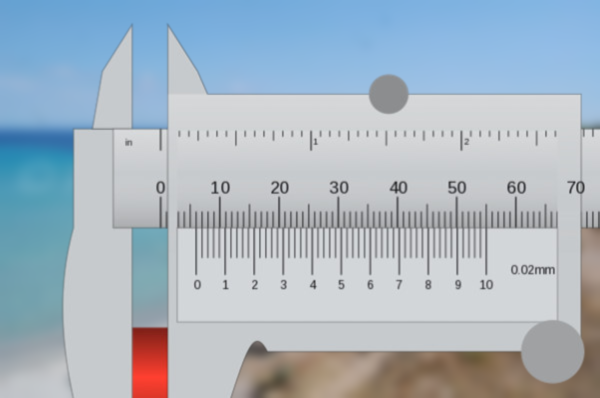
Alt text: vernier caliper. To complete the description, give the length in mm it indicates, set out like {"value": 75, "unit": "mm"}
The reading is {"value": 6.0, "unit": "mm"}
